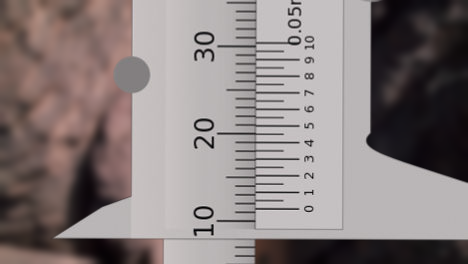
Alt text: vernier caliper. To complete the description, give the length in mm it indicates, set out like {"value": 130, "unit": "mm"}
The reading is {"value": 11.4, "unit": "mm"}
